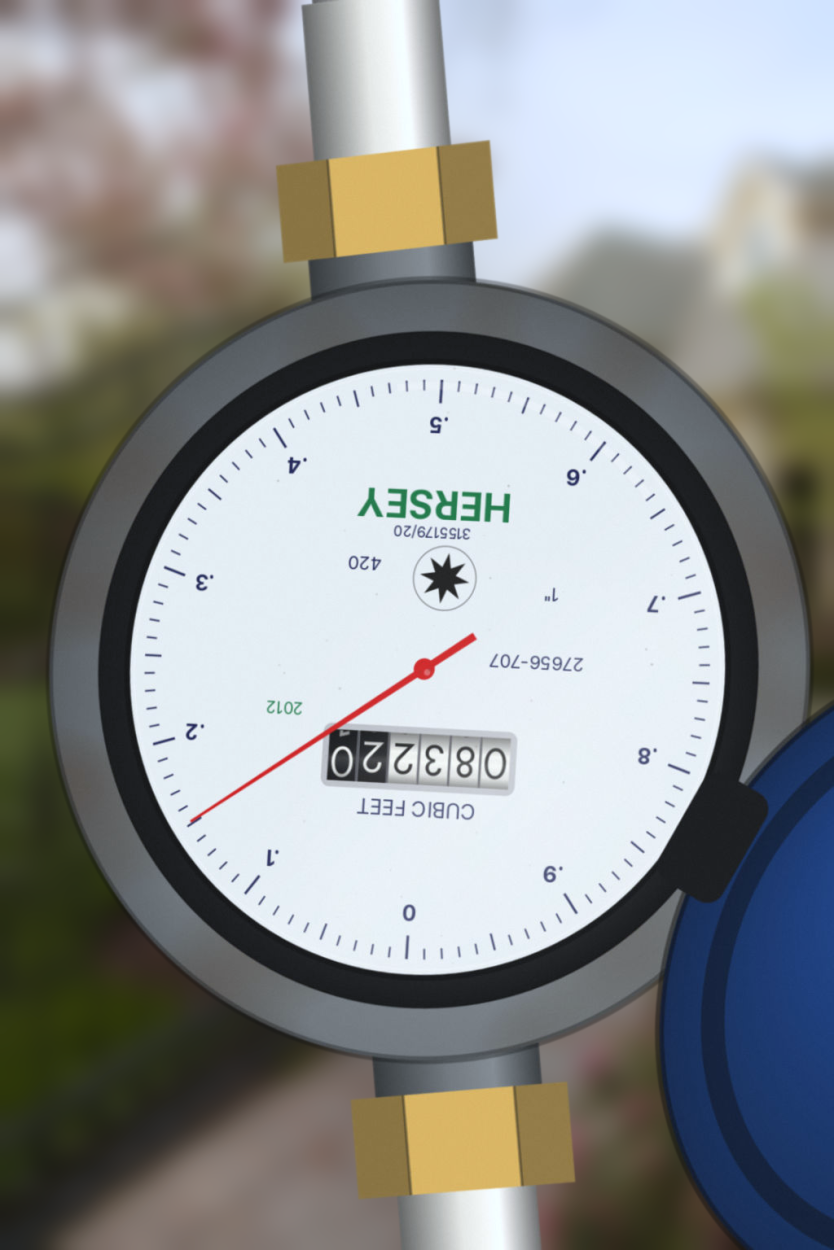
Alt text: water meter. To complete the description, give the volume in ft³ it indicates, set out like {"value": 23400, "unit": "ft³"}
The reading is {"value": 83220.15, "unit": "ft³"}
